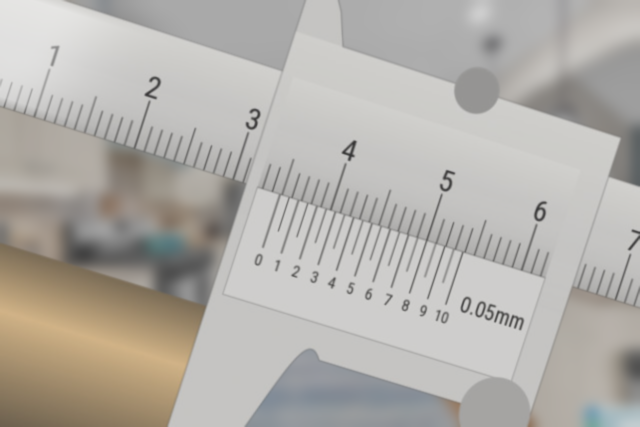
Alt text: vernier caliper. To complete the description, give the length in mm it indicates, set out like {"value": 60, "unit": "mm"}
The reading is {"value": 34.8, "unit": "mm"}
